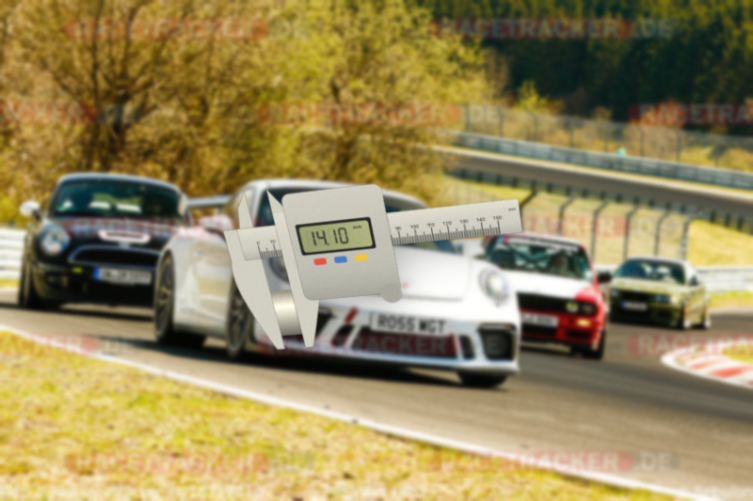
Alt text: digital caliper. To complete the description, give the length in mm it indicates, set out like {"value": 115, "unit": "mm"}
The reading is {"value": 14.10, "unit": "mm"}
